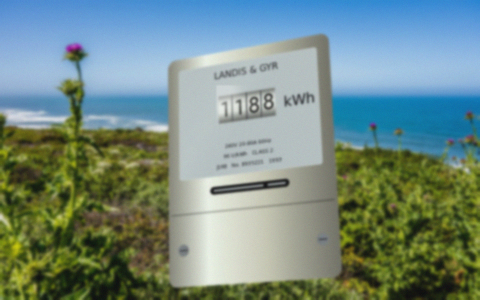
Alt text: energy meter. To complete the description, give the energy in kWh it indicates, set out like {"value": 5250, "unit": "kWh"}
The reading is {"value": 1188, "unit": "kWh"}
